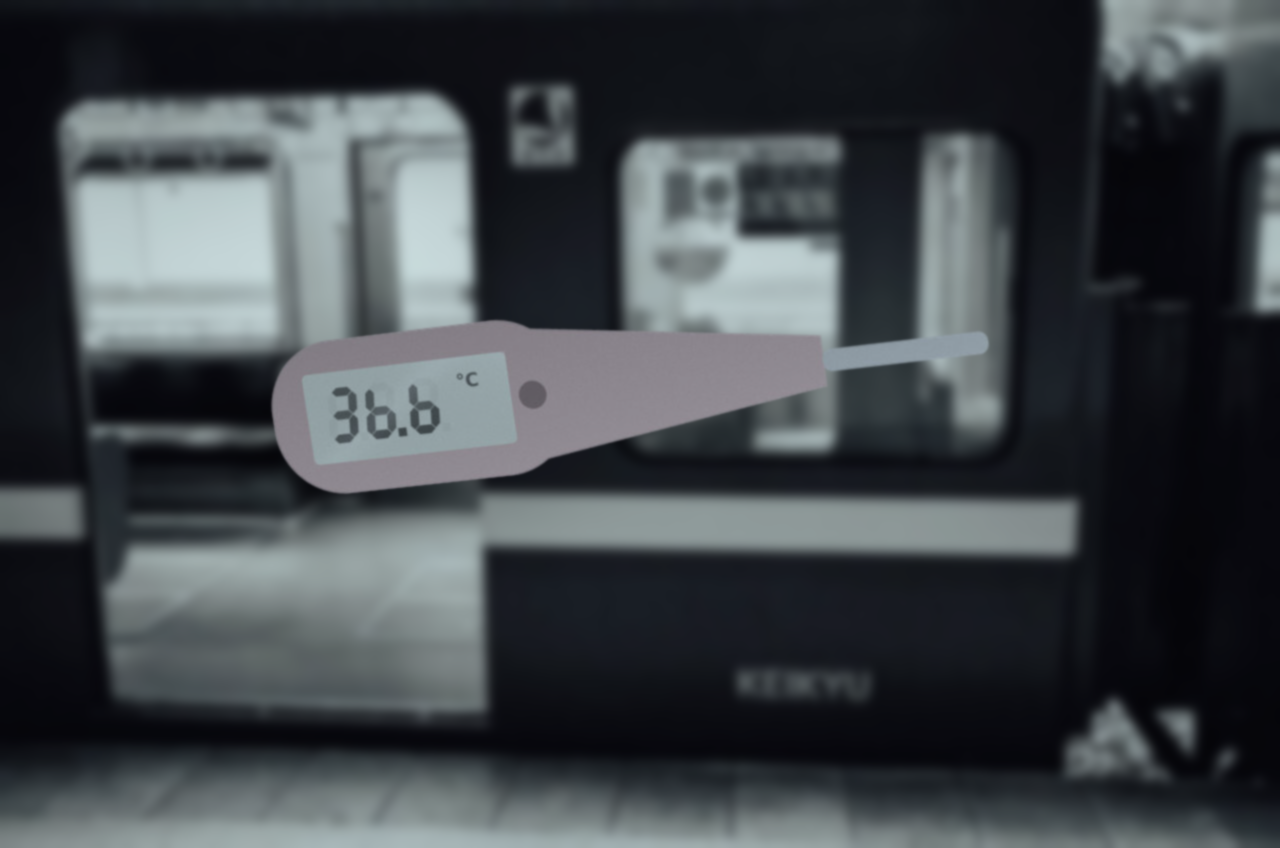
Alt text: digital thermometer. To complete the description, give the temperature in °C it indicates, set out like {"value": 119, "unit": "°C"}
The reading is {"value": 36.6, "unit": "°C"}
